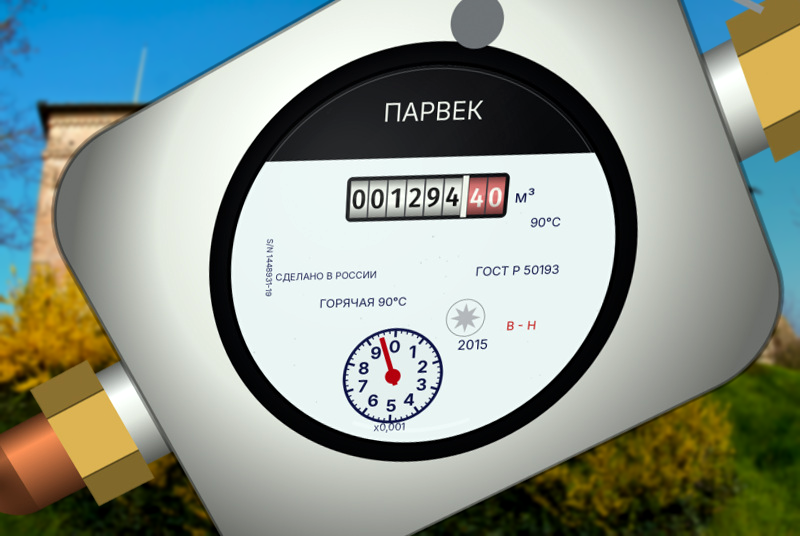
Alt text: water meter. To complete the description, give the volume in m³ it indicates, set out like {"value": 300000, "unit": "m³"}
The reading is {"value": 1294.399, "unit": "m³"}
